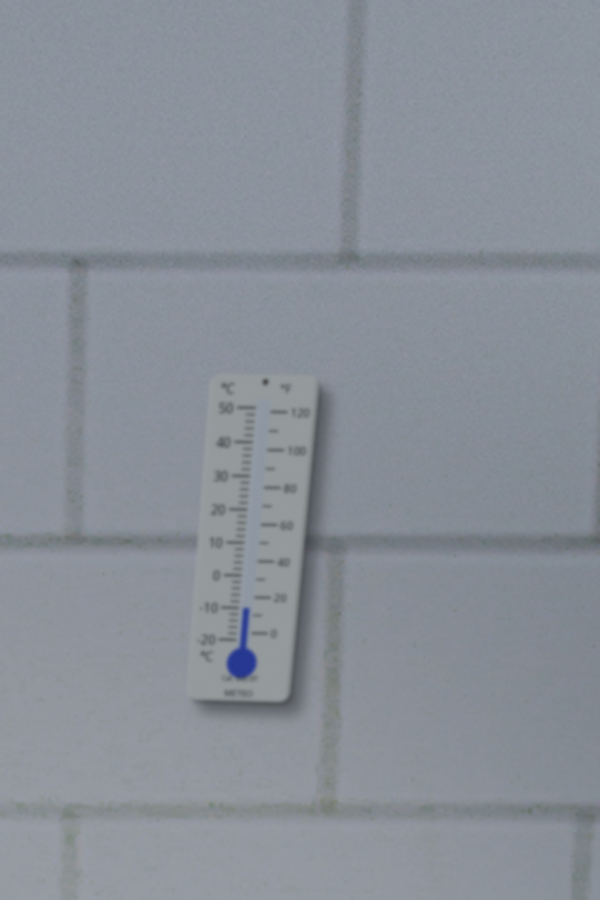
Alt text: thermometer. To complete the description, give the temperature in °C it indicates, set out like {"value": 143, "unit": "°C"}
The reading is {"value": -10, "unit": "°C"}
